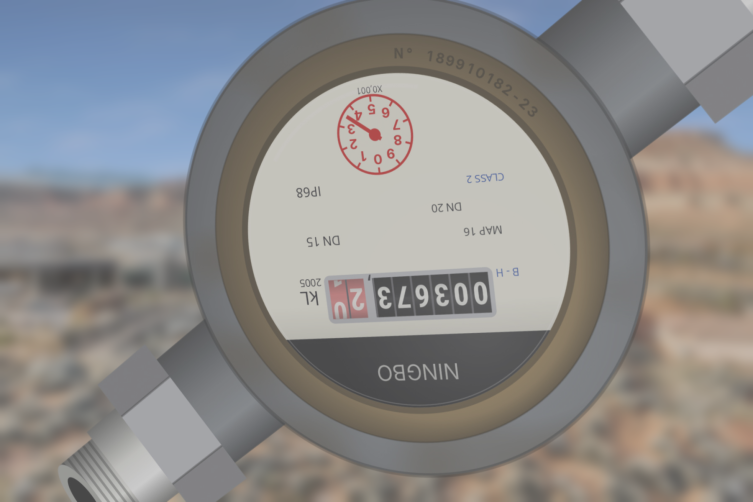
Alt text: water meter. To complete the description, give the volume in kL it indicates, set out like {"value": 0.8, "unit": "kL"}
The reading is {"value": 3673.203, "unit": "kL"}
